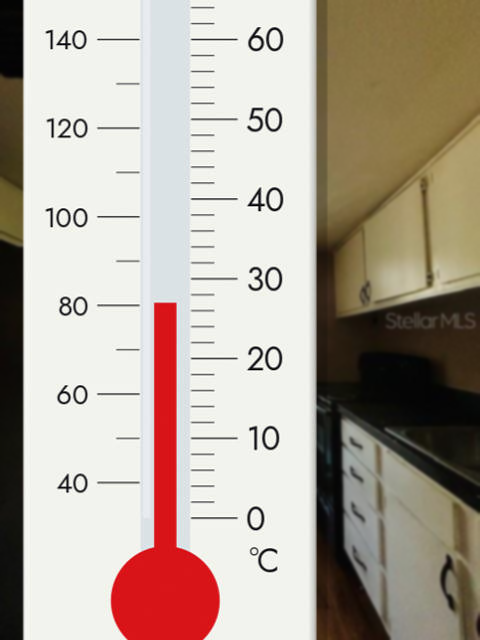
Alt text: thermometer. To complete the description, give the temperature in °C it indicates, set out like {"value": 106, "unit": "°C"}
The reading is {"value": 27, "unit": "°C"}
